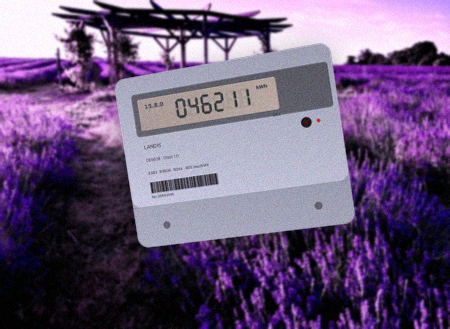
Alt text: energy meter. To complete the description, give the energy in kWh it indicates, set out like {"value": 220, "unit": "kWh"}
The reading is {"value": 46211, "unit": "kWh"}
